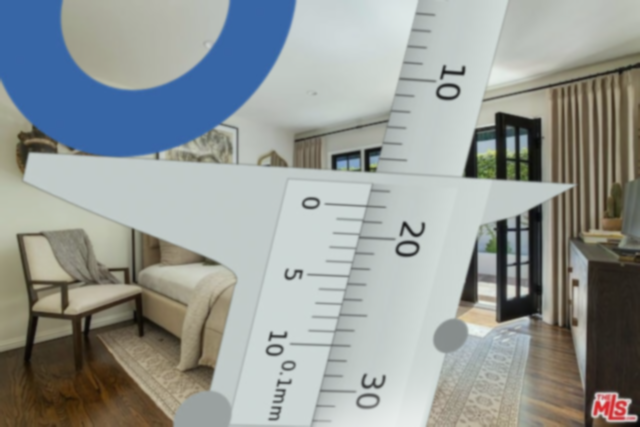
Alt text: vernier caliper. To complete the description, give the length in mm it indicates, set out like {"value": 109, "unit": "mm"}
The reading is {"value": 18.0, "unit": "mm"}
